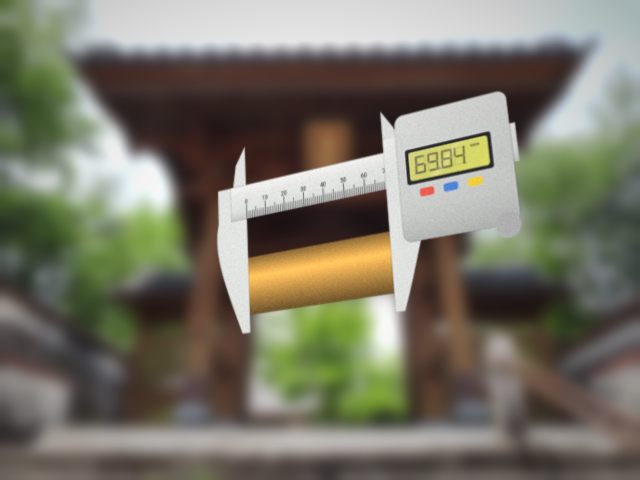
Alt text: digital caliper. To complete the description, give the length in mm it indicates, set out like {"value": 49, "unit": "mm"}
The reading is {"value": 69.84, "unit": "mm"}
